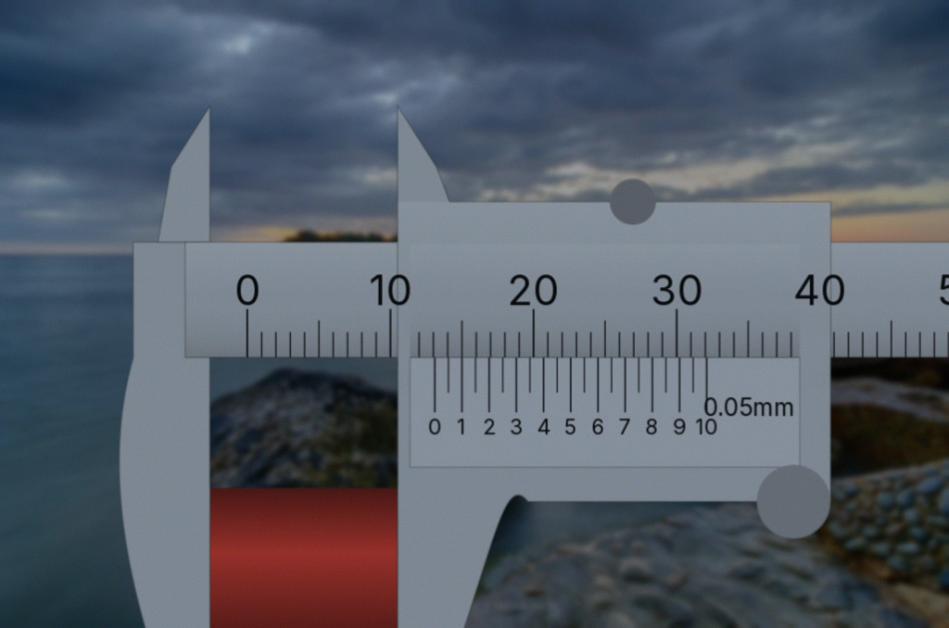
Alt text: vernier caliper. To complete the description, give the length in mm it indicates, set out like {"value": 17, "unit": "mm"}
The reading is {"value": 13.1, "unit": "mm"}
